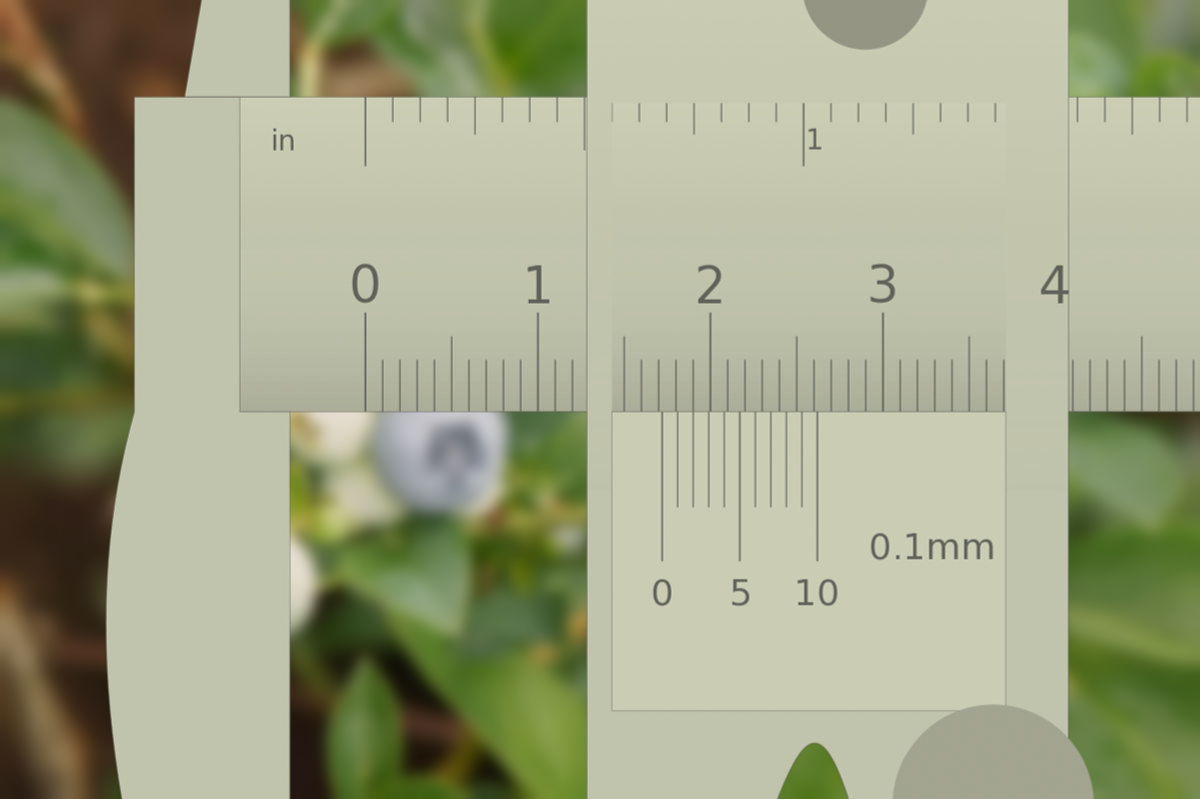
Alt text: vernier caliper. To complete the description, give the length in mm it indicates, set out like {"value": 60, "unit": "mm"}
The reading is {"value": 17.2, "unit": "mm"}
